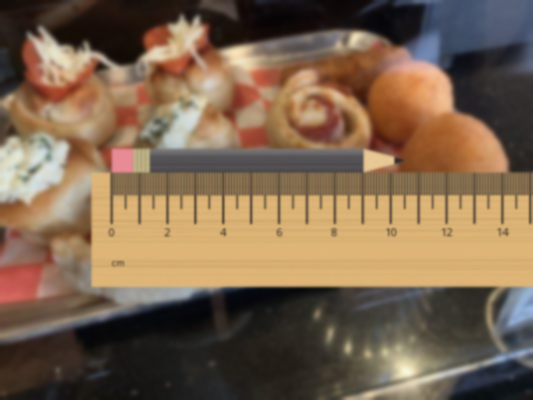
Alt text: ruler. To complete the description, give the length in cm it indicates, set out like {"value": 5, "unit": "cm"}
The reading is {"value": 10.5, "unit": "cm"}
